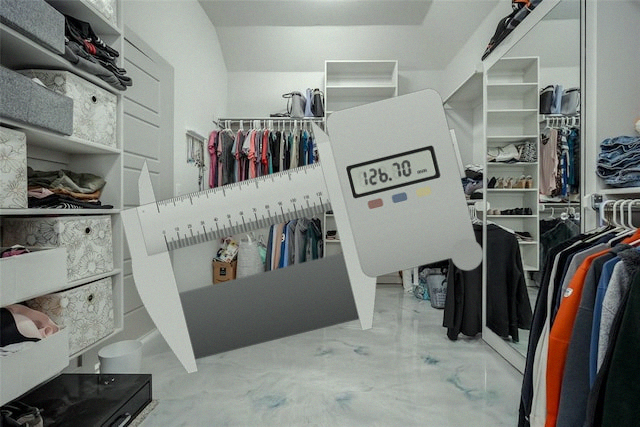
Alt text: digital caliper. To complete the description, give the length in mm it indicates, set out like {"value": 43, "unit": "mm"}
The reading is {"value": 126.70, "unit": "mm"}
